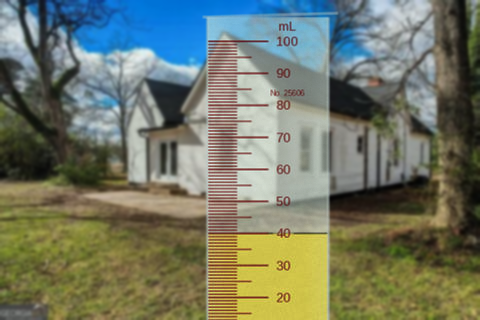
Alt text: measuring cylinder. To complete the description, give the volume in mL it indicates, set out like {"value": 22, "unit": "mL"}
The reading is {"value": 40, "unit": "mL"}
